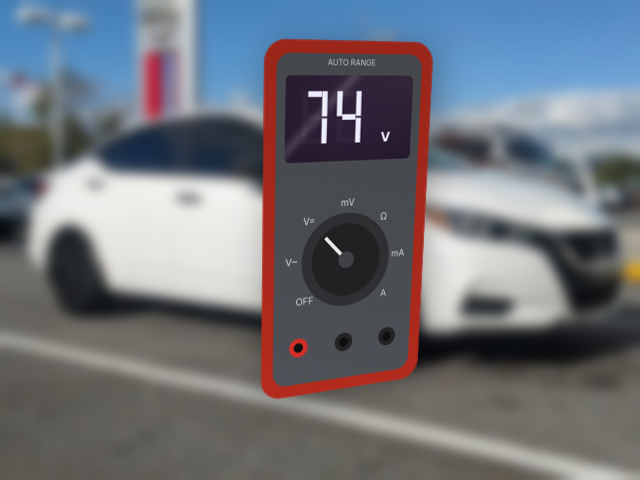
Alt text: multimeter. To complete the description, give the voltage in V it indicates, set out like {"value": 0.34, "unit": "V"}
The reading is {"value": 74, "unit": "V"}
